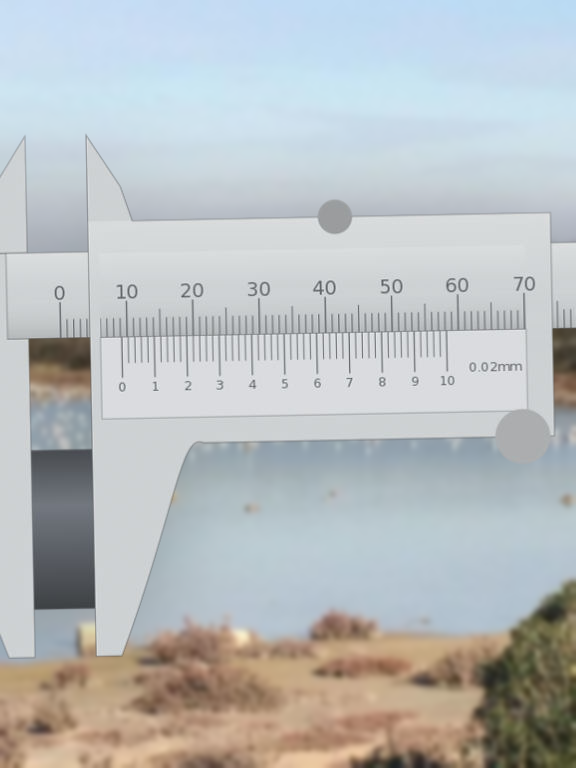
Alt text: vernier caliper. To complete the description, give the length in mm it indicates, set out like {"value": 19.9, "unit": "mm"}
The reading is {"value": 9.2, "unit": "mm"}
